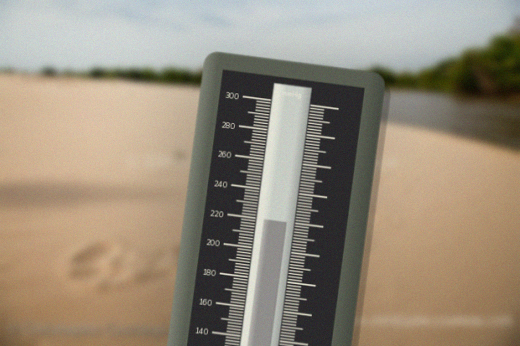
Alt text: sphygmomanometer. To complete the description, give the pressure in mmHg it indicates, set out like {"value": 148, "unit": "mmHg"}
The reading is {"value": 220, "unit": "mmHg"}
